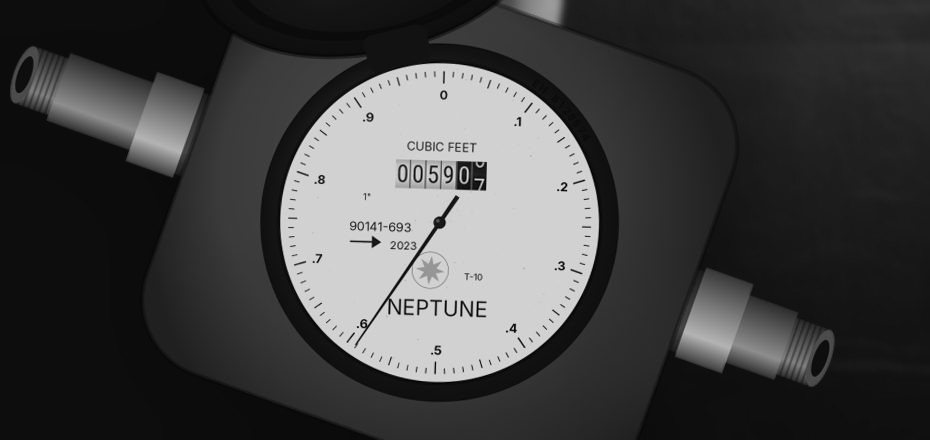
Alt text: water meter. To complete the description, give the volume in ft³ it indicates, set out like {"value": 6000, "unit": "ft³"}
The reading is {"value": 5906.59, "unit": "ft³"}
